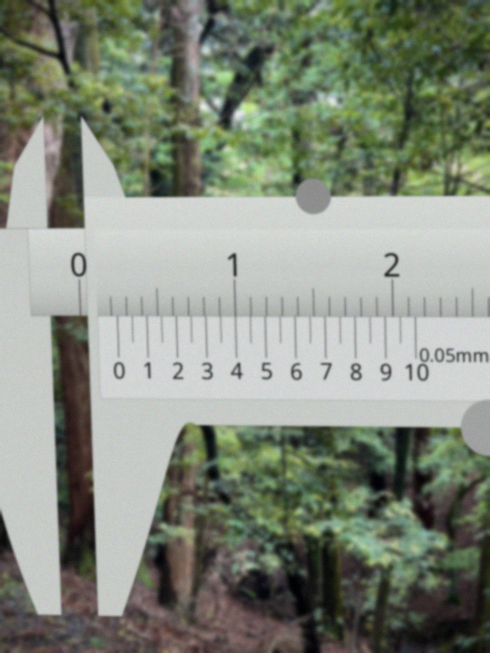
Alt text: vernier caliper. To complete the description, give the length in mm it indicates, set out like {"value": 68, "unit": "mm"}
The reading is {"value": 2.4, "unit": "mm"}
